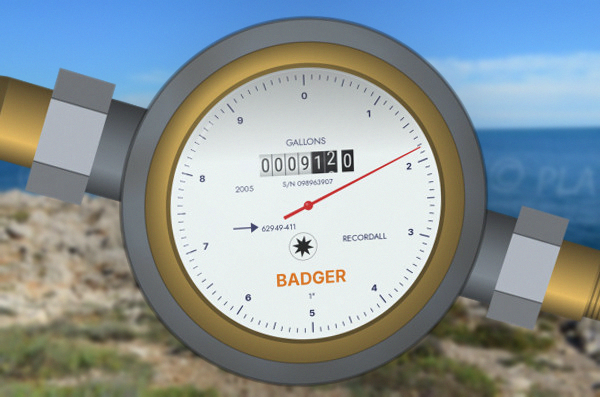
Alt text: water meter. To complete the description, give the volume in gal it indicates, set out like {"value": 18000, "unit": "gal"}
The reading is {"value": 9121.8, "unit": "gal"}
